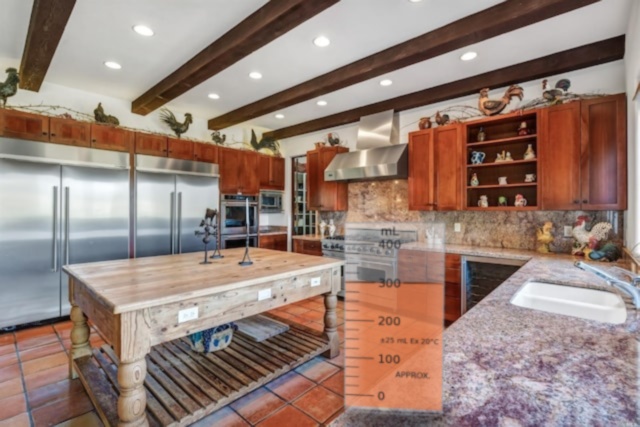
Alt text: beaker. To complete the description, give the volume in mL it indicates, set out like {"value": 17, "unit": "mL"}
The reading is {"value": 300, "unit": "mL"}
